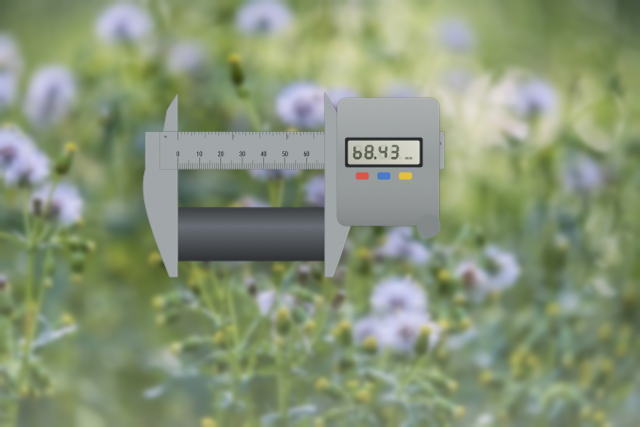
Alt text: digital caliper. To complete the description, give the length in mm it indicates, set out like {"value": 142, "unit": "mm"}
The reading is {"value": 68.43, "unit": "mm"}
